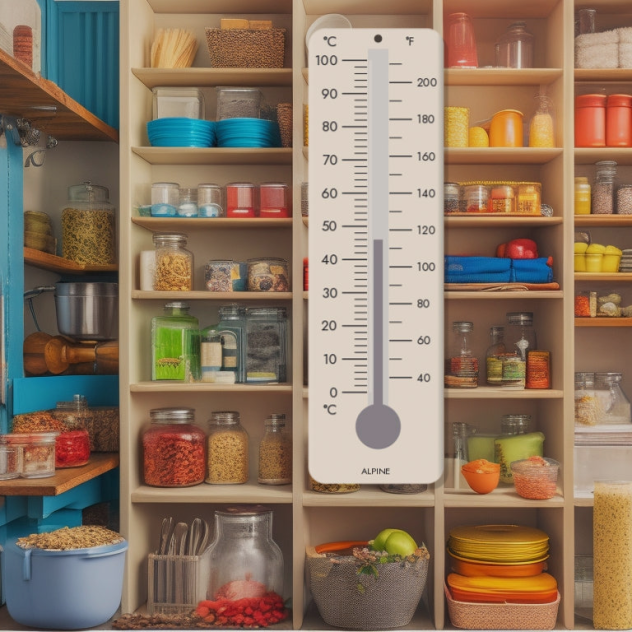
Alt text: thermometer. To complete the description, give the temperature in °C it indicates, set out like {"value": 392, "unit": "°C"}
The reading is {"value": 46, "unit": "°C"}
